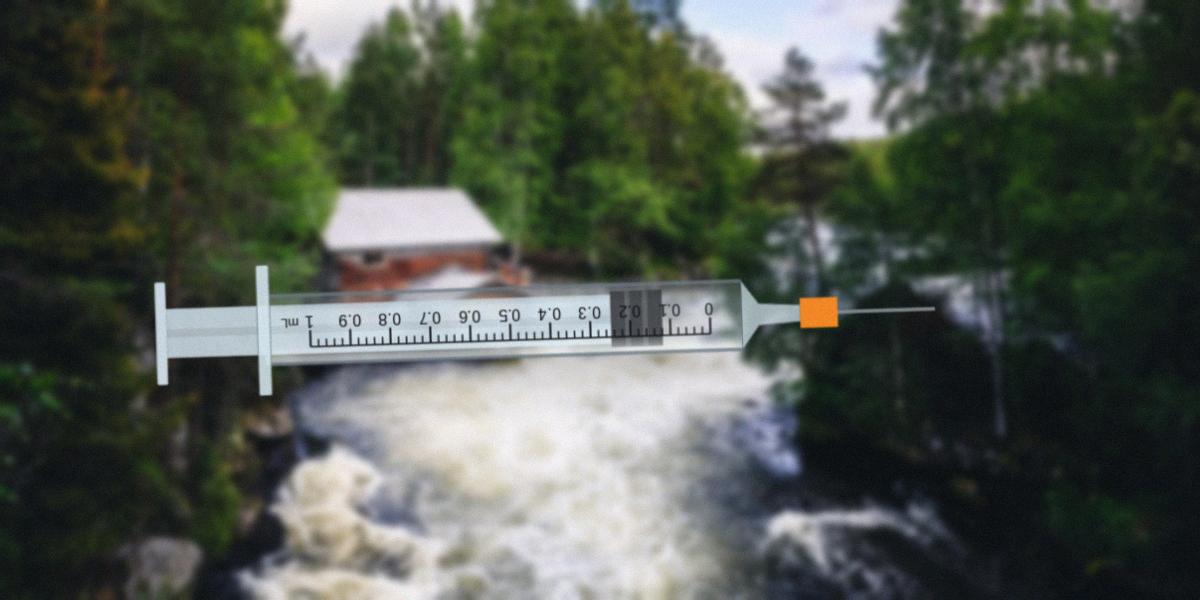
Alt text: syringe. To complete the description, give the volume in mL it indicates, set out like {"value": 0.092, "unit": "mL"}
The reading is {"value": 0.12, "unit": "mL"}
